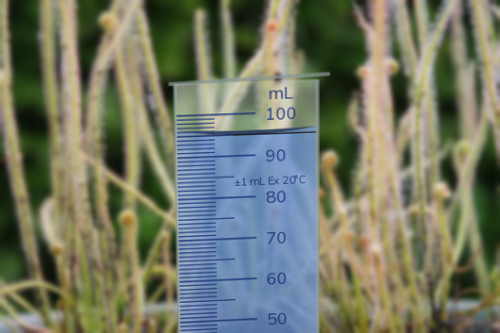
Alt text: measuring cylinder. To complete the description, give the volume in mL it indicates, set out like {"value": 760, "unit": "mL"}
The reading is {"value": 95, "unit": "mL"}
